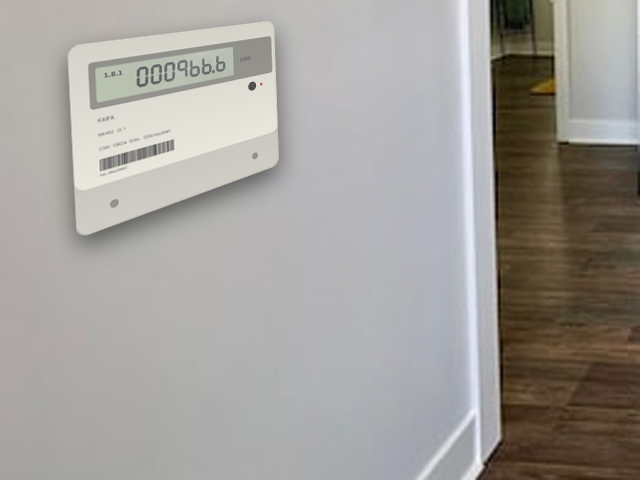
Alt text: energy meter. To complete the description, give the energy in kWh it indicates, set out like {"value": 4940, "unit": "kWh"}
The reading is {"value": 966.6, "unit": "kWh"}
